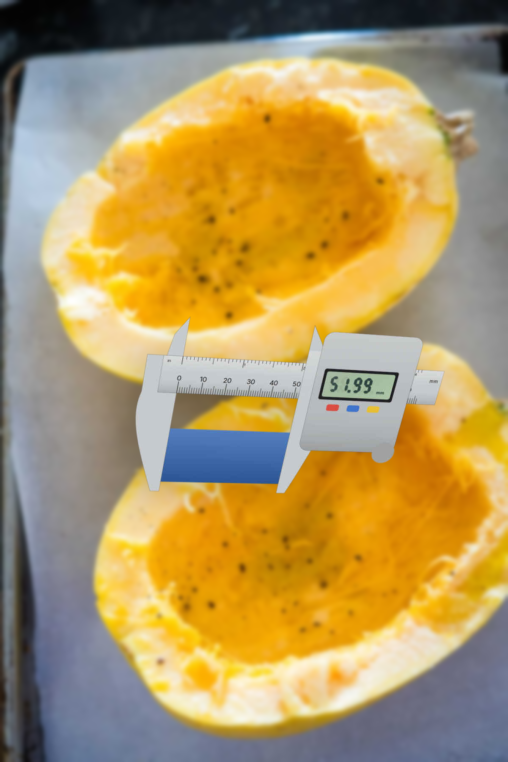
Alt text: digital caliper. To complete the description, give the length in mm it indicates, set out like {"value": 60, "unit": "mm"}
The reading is {"value": 51.99, "unit": "mm"}
